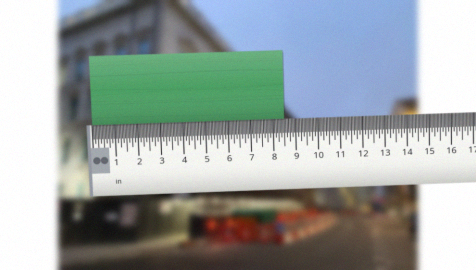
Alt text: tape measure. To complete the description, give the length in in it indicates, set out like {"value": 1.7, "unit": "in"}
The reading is {"value": 8.5, "unit": "in"}
